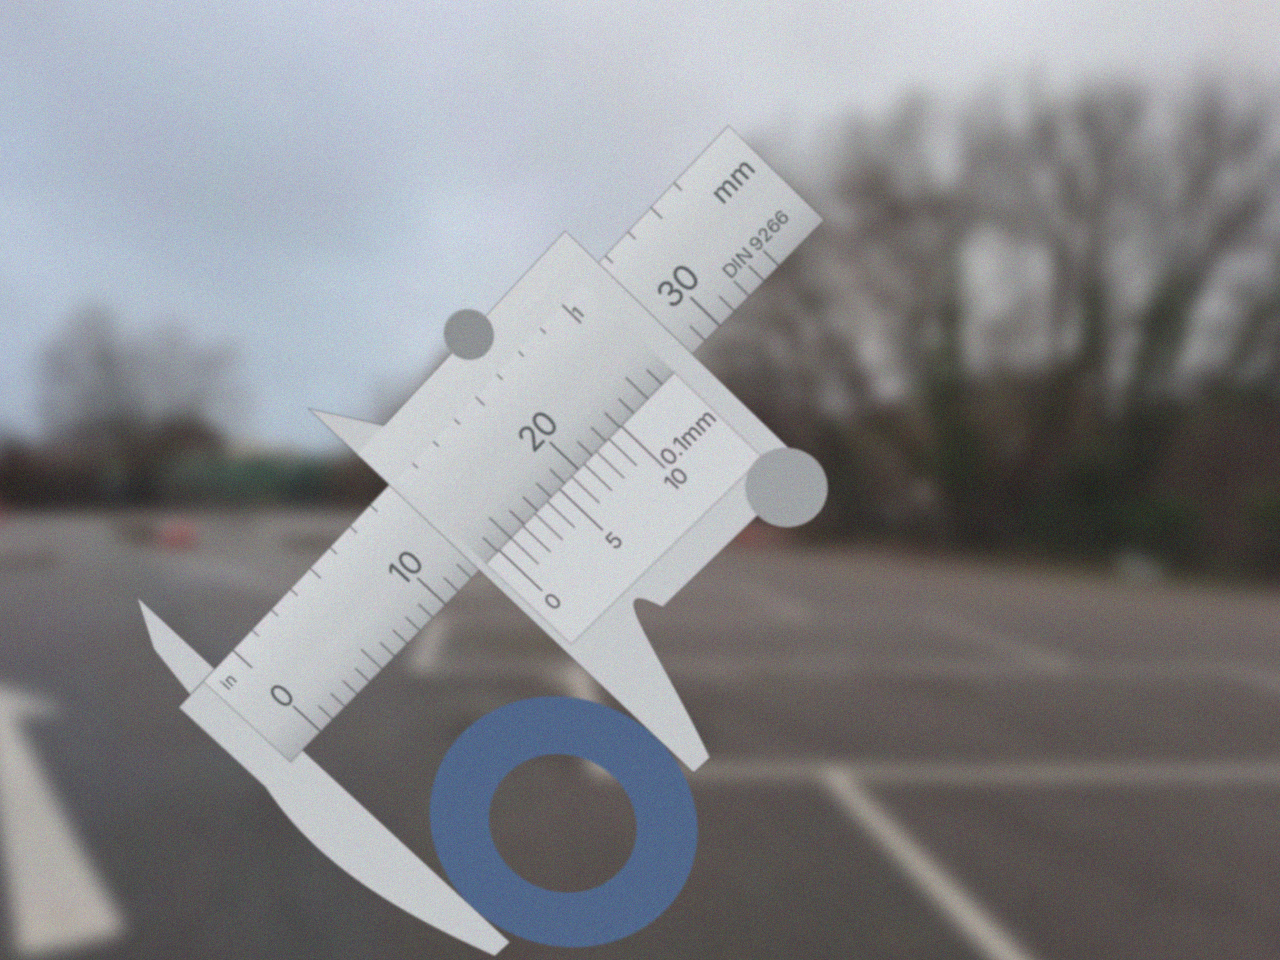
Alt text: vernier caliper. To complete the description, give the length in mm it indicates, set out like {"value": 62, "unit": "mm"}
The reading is {"value": 14.1, "unit": "mm"}
